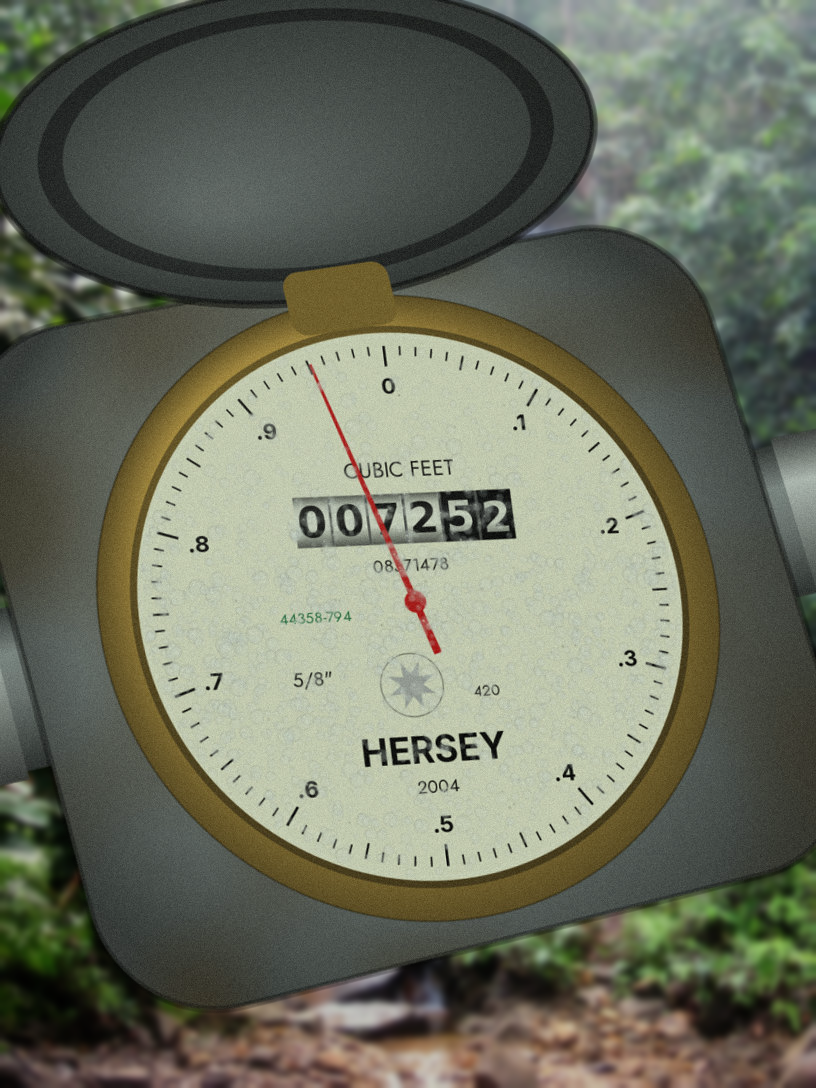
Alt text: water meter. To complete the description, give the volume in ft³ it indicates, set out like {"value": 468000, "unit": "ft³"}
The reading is {"value": 7251.95, "unit": "ft³"}
